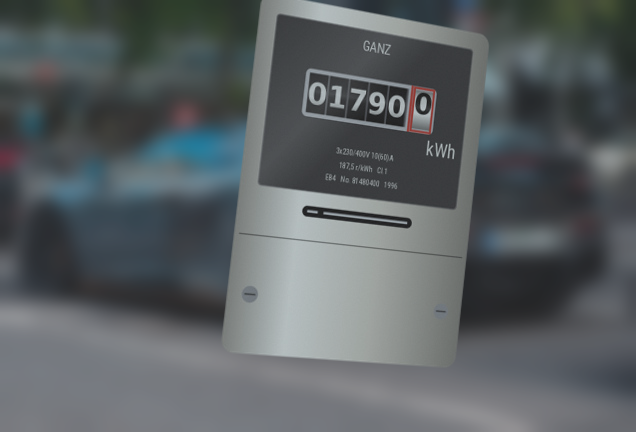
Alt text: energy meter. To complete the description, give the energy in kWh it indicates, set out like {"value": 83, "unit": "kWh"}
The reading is {"value": 1790.0, "unit": "kWh"}
